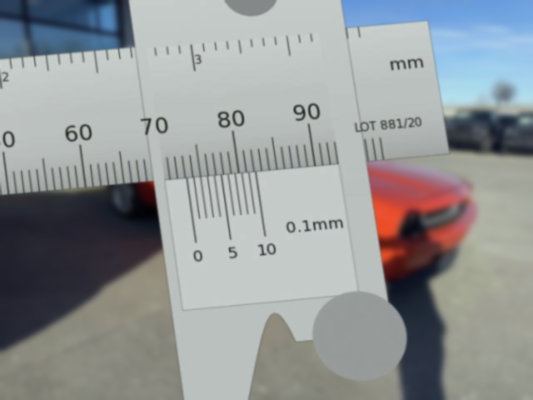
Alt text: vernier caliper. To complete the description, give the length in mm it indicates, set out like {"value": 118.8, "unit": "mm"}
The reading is {"value": 73.2, "unit": "mm"}
